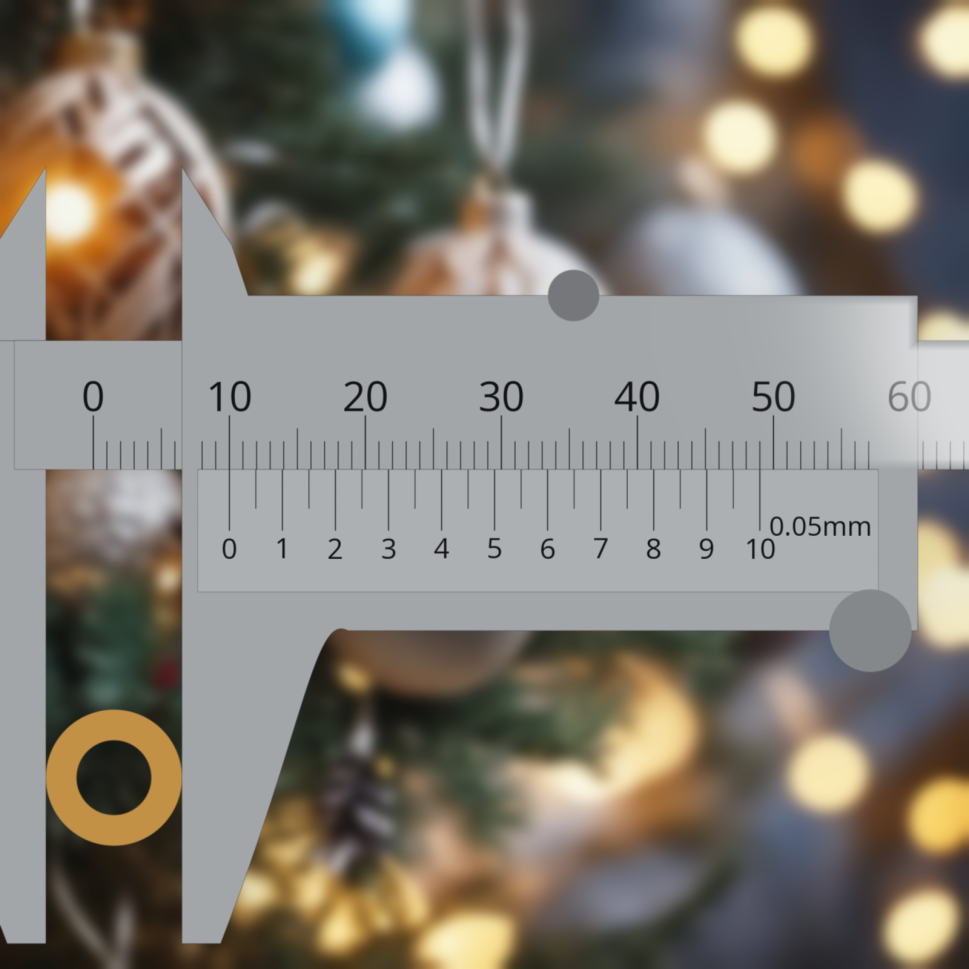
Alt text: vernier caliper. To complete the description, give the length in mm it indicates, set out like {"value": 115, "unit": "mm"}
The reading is {"value": 10.0, "unit": "mm"}
